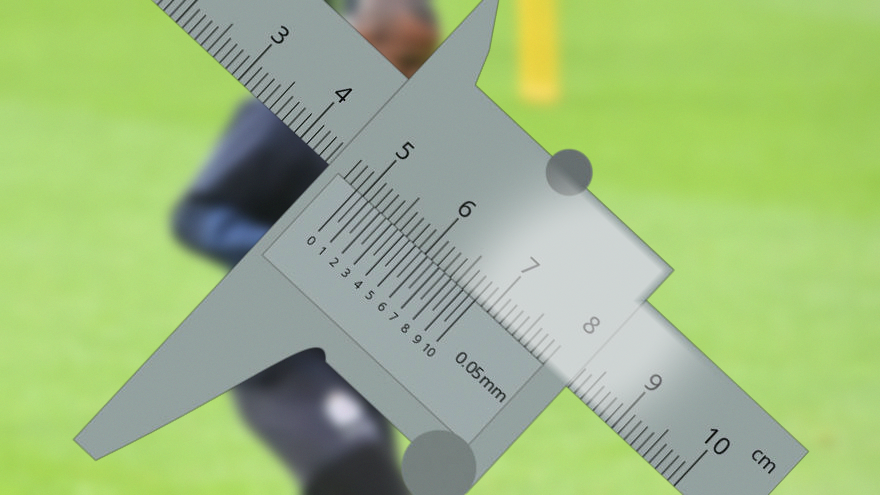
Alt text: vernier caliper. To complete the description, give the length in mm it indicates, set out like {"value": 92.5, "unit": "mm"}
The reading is {"value": 49.0, "unit": "mm"}
